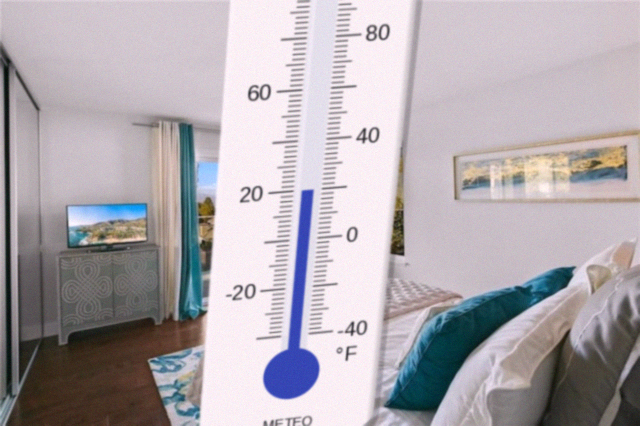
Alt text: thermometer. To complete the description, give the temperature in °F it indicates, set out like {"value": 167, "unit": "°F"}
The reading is {"value": 20, "unit": "°F"}
